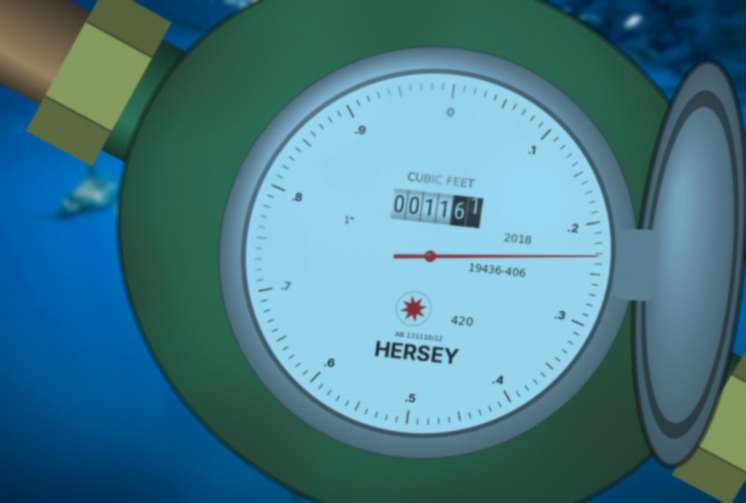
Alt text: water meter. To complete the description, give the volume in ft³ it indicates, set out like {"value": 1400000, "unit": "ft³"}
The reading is {"value": 1161.23, "unit": "ft³"}
